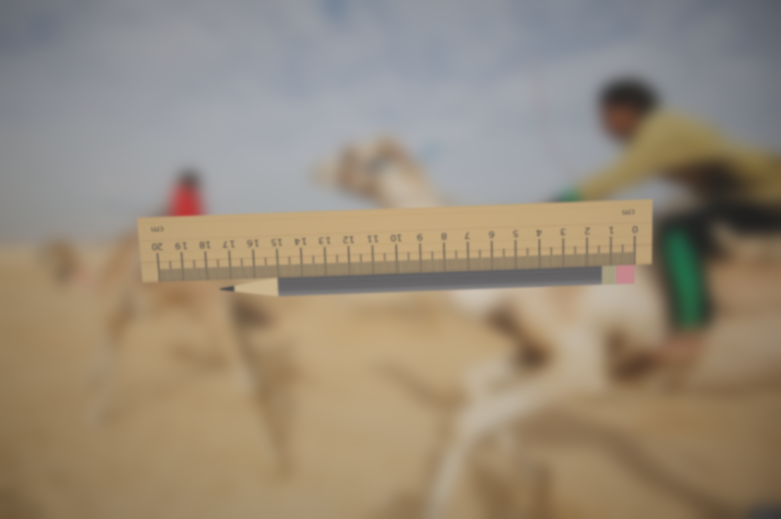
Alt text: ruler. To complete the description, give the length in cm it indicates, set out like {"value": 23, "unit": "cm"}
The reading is {"value": 17.5, "unit": "cm"}
